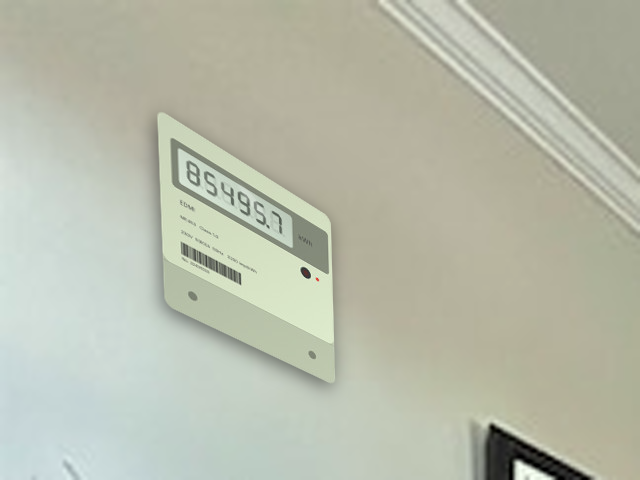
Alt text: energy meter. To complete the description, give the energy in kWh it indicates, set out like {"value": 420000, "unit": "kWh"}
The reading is {"value": 85495.7, "unit": "kWh"}
